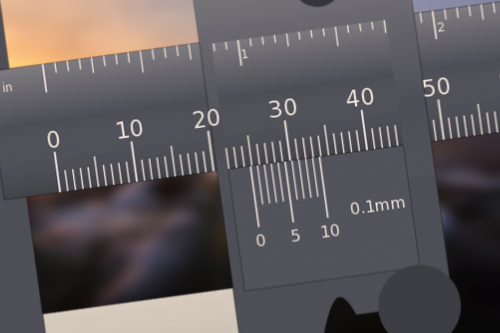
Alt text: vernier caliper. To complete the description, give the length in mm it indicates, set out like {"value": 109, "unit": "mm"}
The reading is {"value": 24.8, "unit": "mm"}
